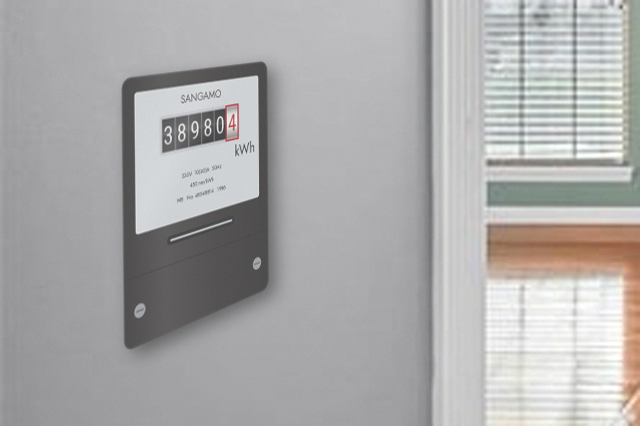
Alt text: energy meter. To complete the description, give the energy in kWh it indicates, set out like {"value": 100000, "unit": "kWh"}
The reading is {"value": 38980.4, "unit": "kWh"}
